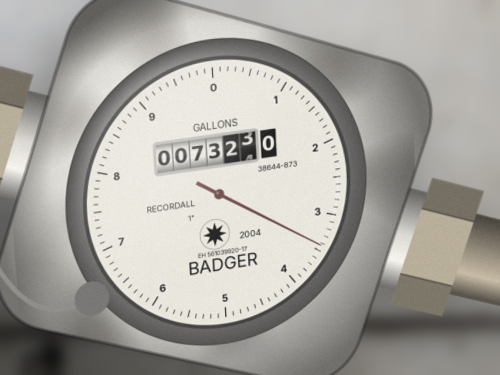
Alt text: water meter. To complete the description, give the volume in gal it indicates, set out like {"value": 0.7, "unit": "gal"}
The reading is {"value": 73233.4, "unit": "gal"}
